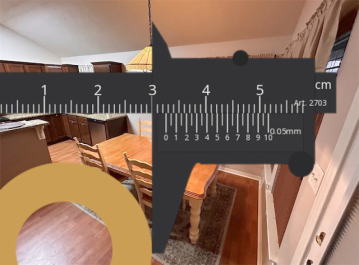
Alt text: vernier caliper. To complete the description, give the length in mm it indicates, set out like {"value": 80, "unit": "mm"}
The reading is {"value": 32.6, "unit": "mm"}
